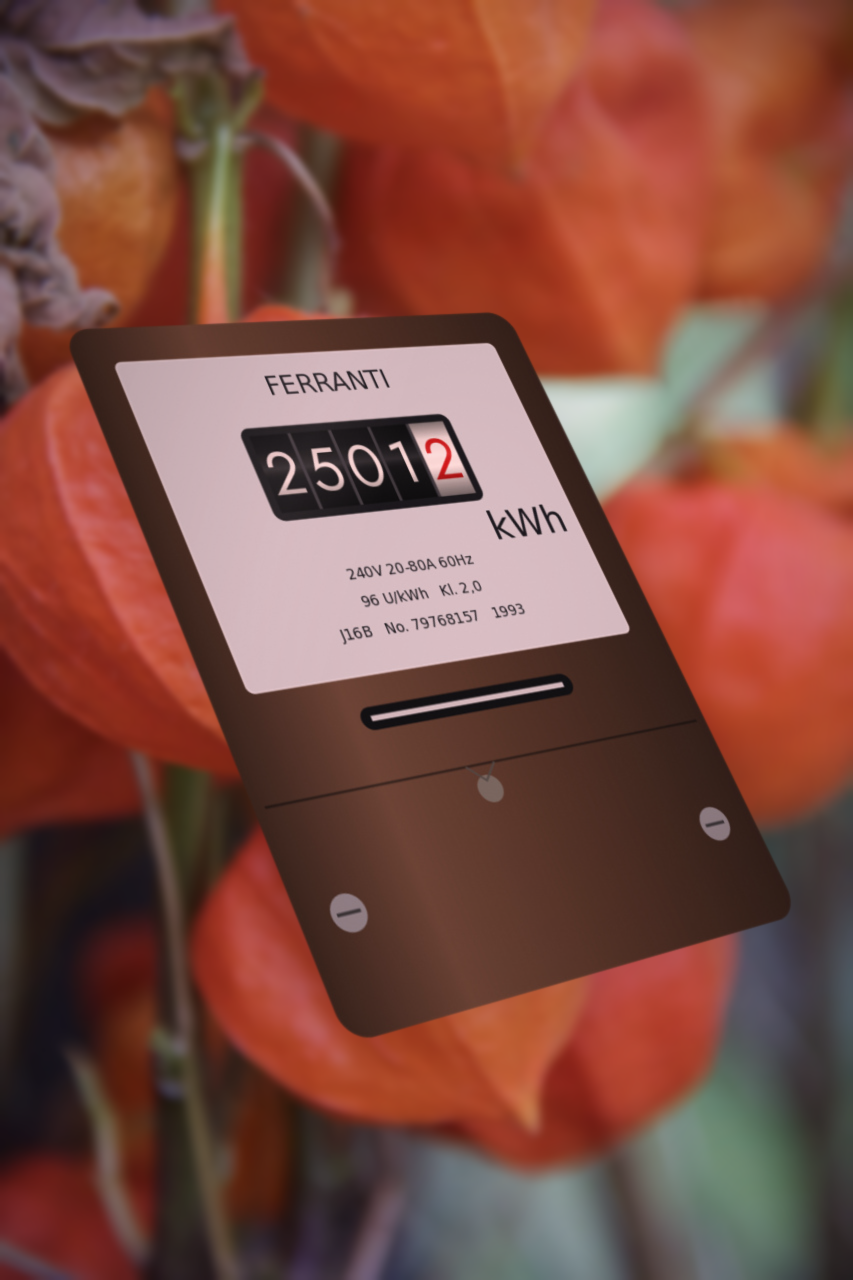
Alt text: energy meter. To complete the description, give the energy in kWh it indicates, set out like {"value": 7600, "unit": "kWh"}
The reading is {"value": 2501.2, "unit": "kWh"}
